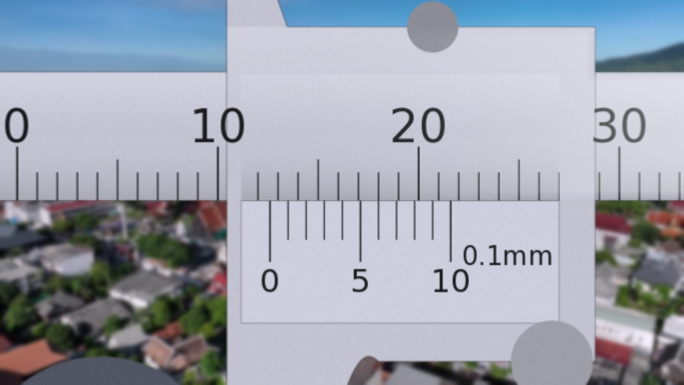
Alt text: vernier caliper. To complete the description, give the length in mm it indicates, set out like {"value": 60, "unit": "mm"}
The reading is {"value": 12.6, "unit": "mm"}
